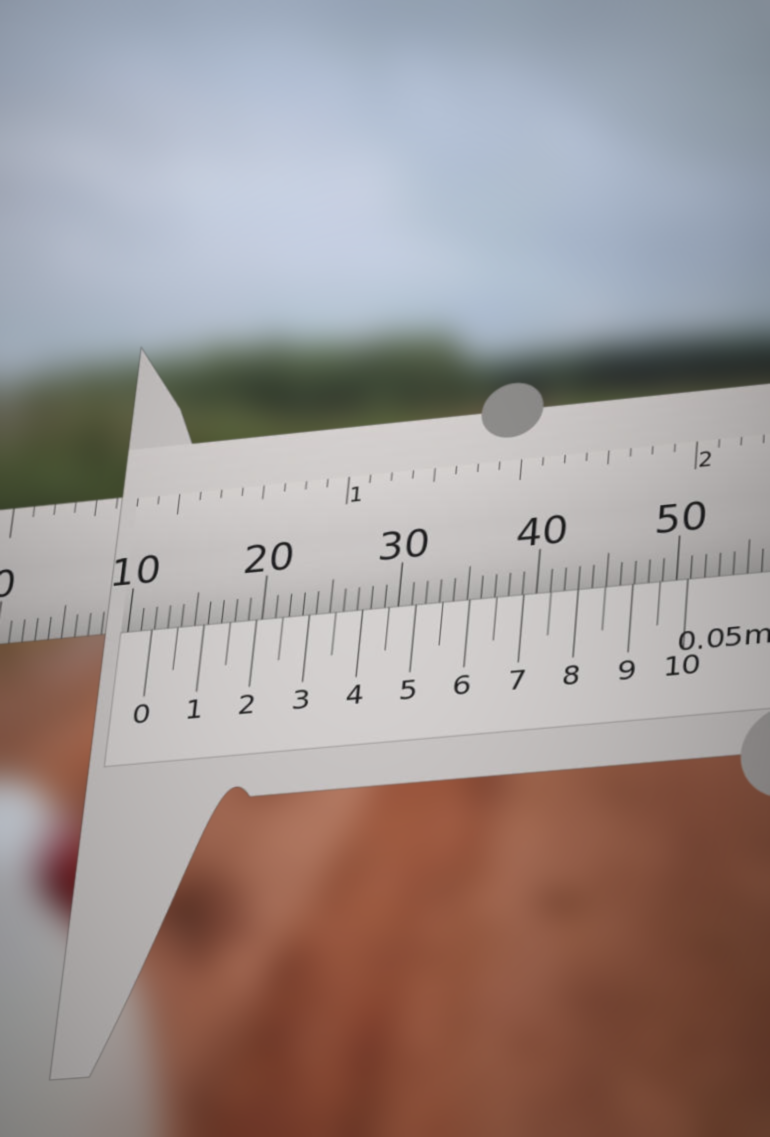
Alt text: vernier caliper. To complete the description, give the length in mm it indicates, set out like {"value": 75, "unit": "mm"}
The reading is {"value": 11.8, "unit": "mm"}
